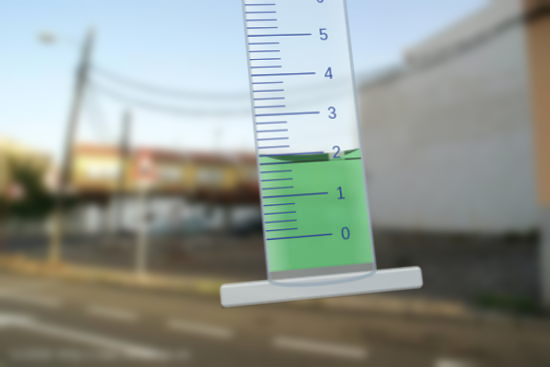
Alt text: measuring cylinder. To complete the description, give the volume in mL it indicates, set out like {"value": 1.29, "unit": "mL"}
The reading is {"value": 1.8, "unit": "mL"}
